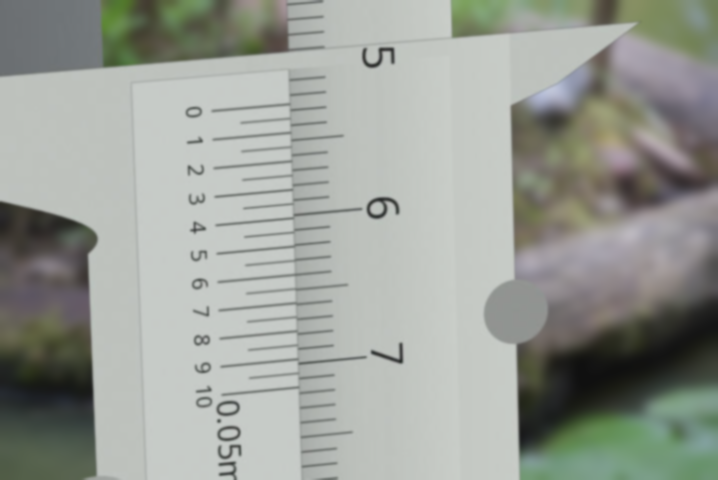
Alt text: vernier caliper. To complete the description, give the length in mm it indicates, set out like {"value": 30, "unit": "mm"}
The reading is {"value": 52.6, "unit": "mm"}
